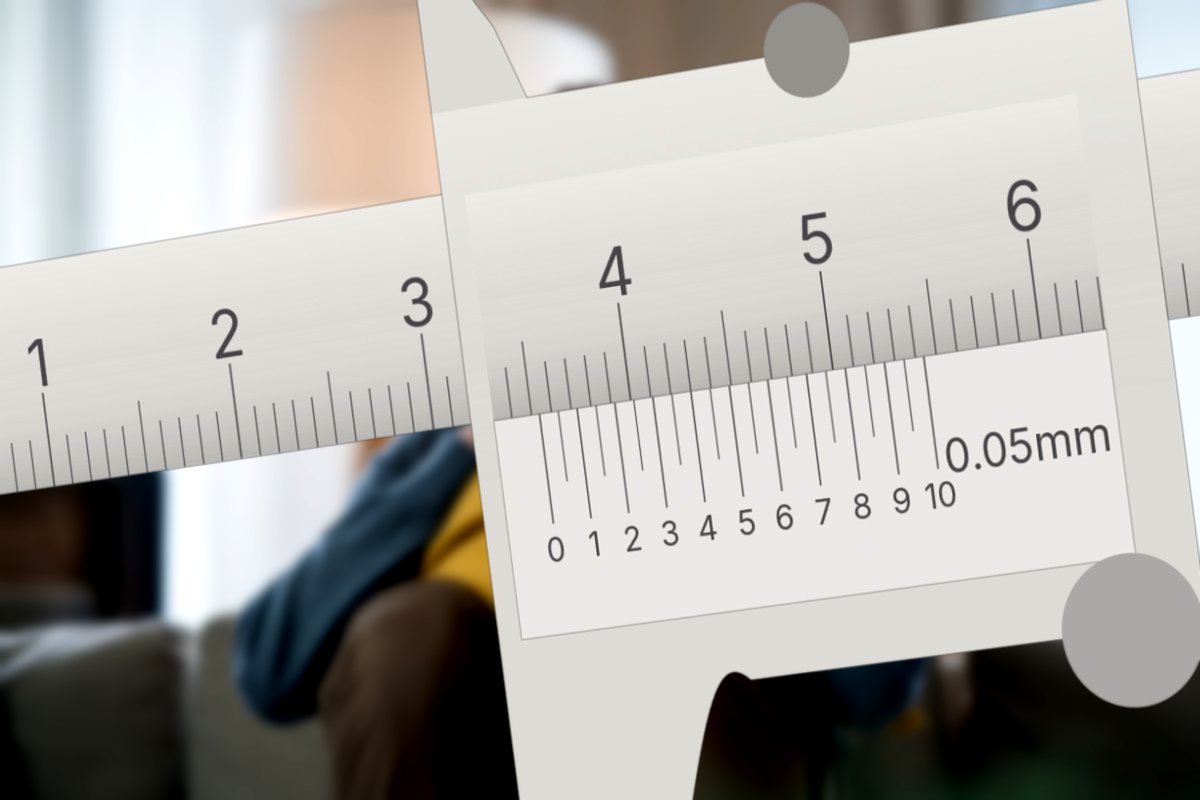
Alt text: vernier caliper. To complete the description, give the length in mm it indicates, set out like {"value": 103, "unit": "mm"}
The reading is {"value": 35.4, "unit": "mm"}
